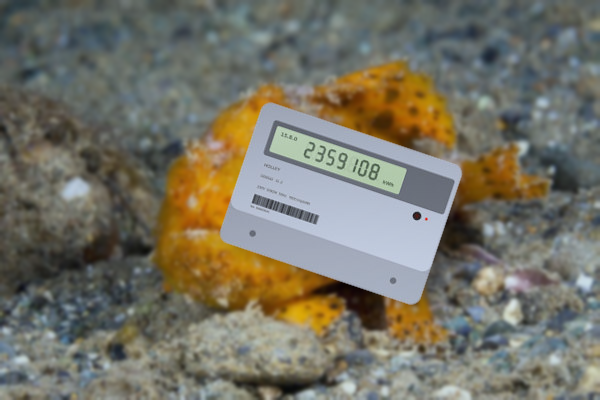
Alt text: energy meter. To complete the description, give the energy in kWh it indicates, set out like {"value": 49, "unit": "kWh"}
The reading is {"value": 2359108, "unit": "kWh"}
